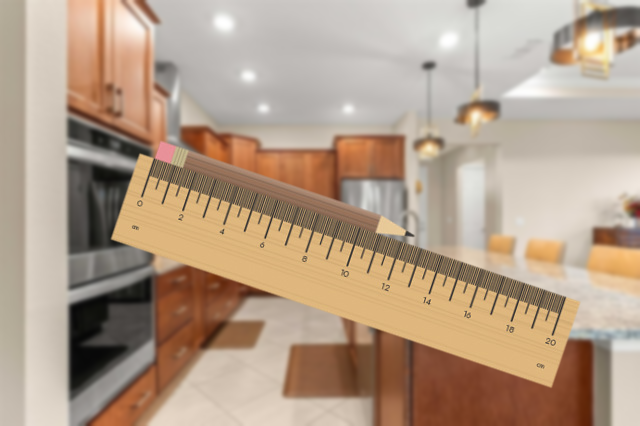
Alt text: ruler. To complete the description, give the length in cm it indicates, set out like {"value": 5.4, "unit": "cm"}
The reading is {"value": 12.5, "unit": "cm"}
